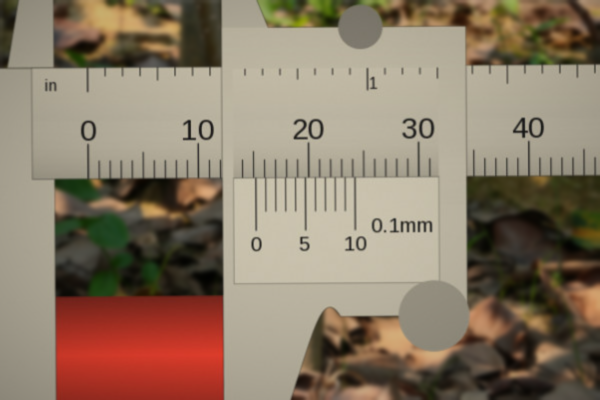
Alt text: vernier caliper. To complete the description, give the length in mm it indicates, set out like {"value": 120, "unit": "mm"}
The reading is {"value": 15.2, "unit": "mm"}
